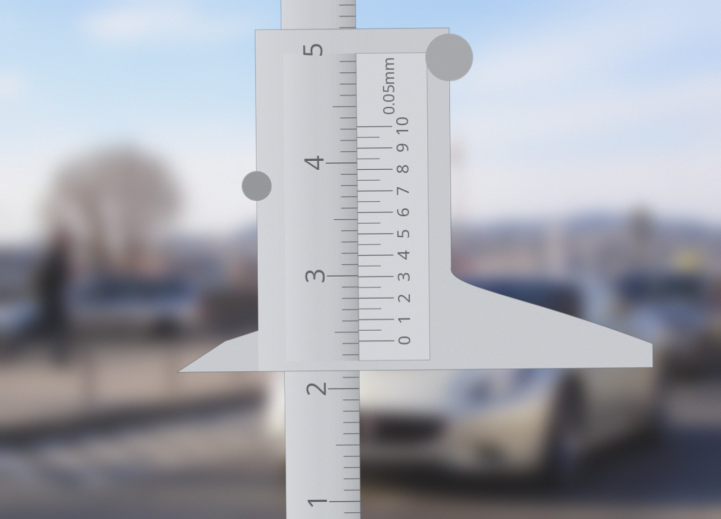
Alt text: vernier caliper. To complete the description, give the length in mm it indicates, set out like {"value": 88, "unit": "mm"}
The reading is {"value": 24.2, "unit": "mm"}
